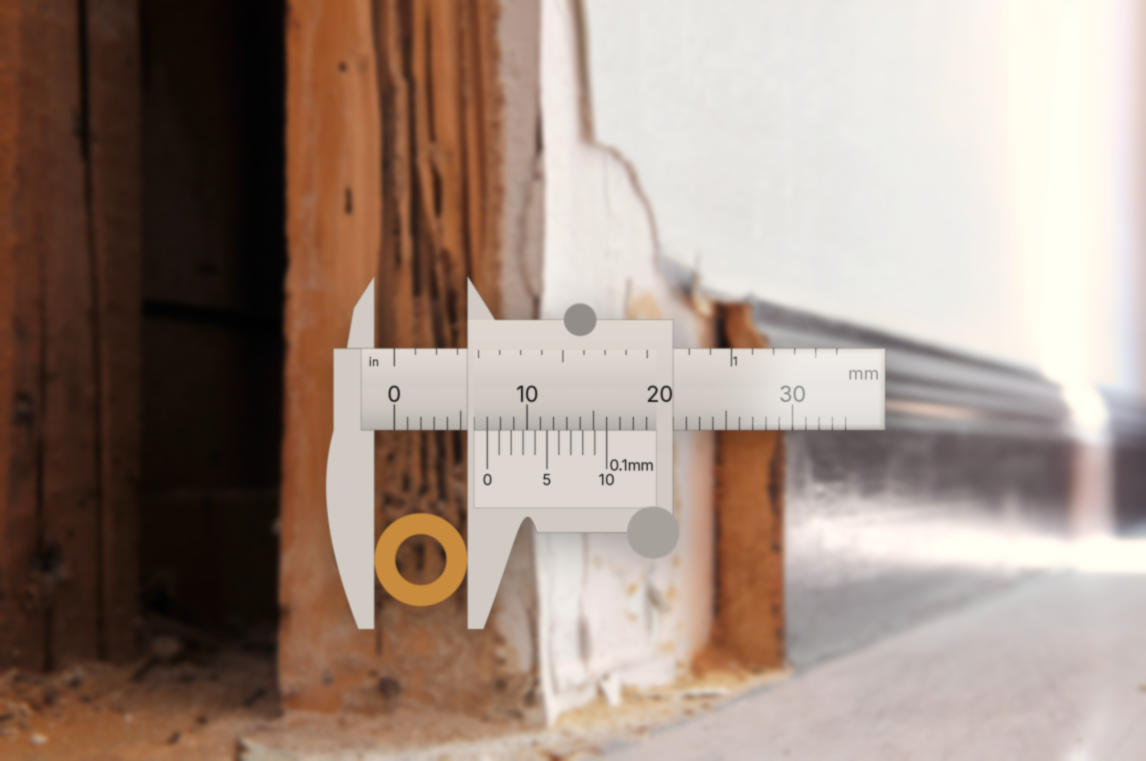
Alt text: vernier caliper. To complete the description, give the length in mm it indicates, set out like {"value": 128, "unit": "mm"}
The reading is {"value": 7.0, "unit": "mm"}
